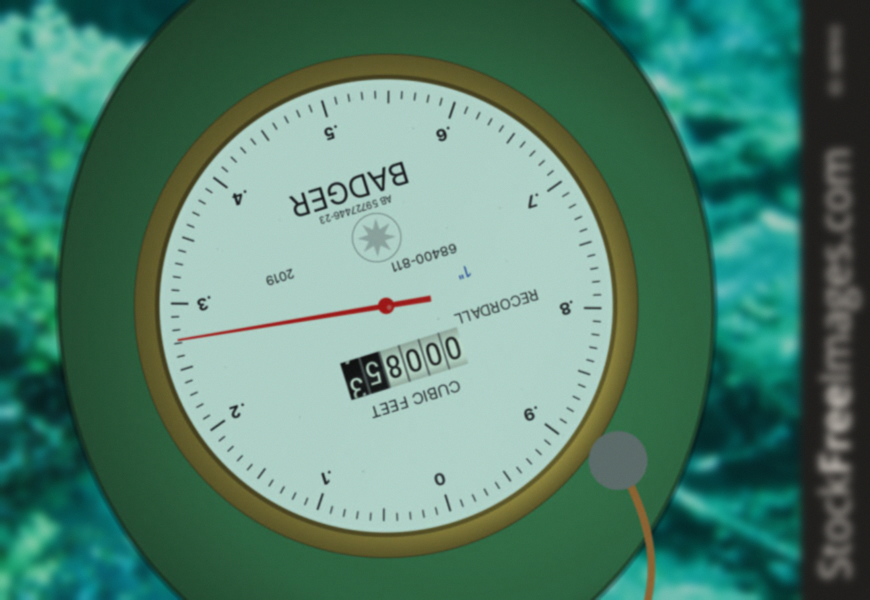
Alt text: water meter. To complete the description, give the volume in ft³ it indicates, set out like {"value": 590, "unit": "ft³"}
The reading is {"value": 853.27, "unit": "ft³"}
